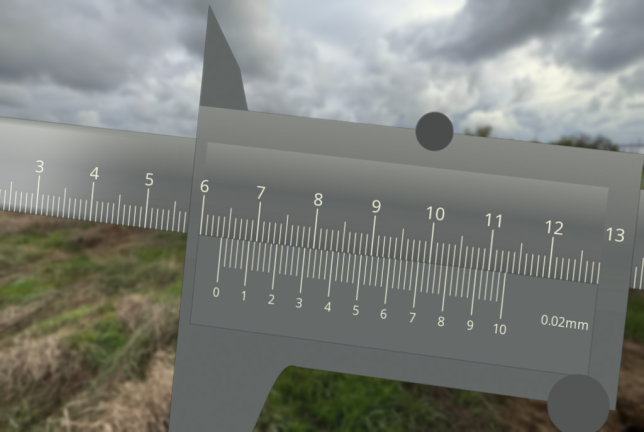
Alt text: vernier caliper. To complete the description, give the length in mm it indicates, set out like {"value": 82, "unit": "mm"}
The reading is {"value": 63.8, "unit": "mm"}
